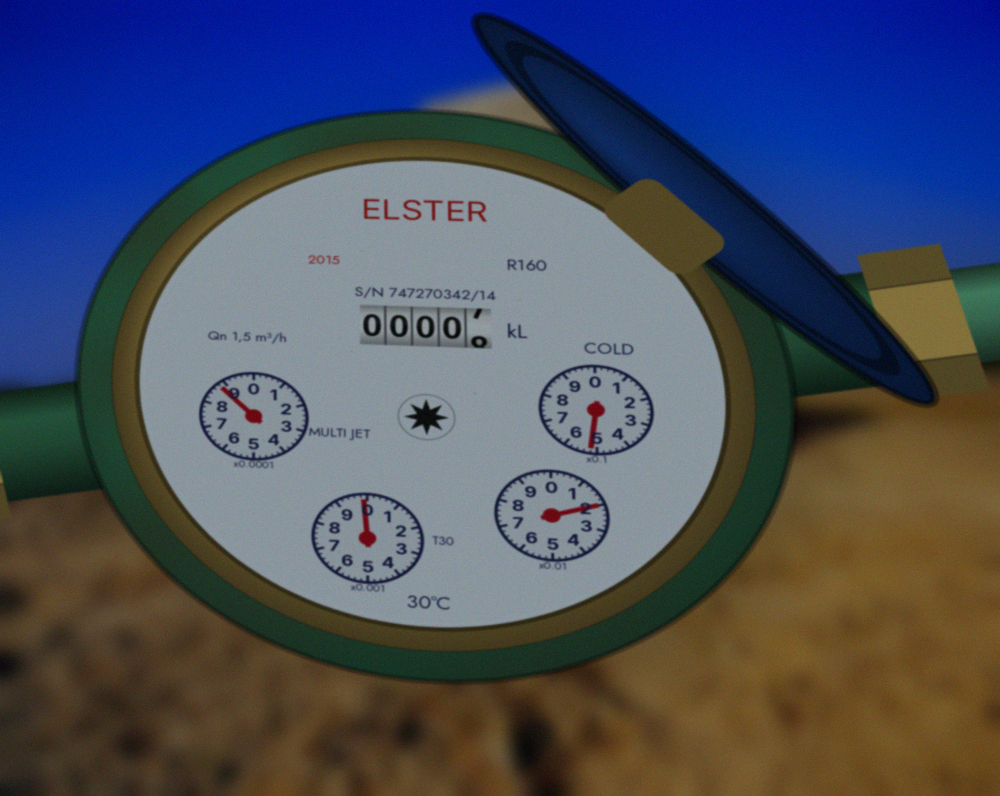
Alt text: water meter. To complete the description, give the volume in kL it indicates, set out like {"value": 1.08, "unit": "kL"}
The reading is {"value": 7.5198, "unit": "kL"}
